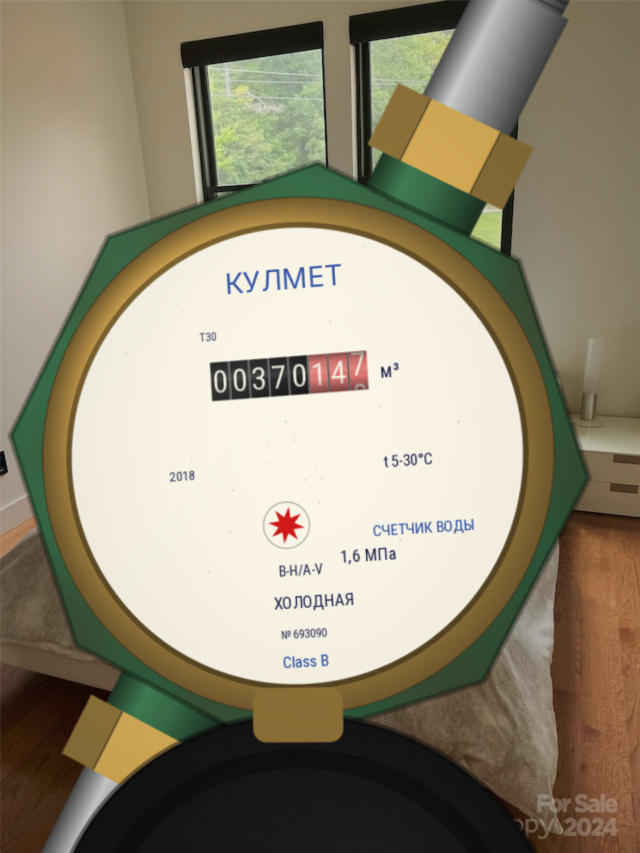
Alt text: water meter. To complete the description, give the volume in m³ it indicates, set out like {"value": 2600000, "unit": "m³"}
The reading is {"value": 370.147, "unit": "m³"}
